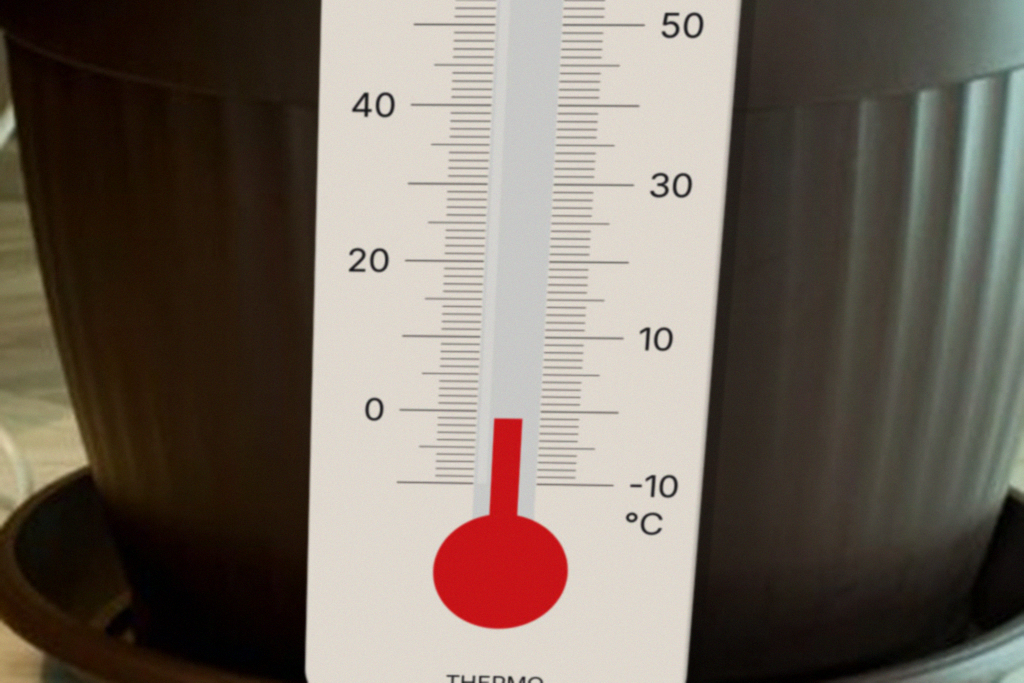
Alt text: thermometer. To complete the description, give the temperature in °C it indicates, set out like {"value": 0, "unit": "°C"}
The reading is {"value": -1, "unit": "°C"}
